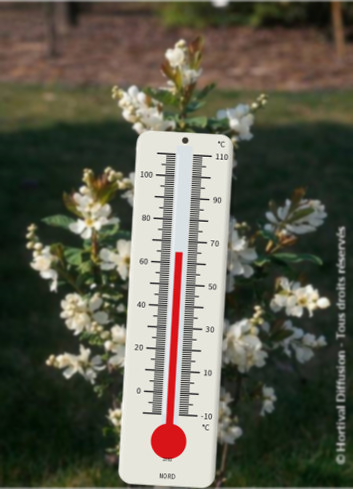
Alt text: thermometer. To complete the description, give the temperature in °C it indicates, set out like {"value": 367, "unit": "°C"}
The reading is {"value": 65, "unit": "°C"}
